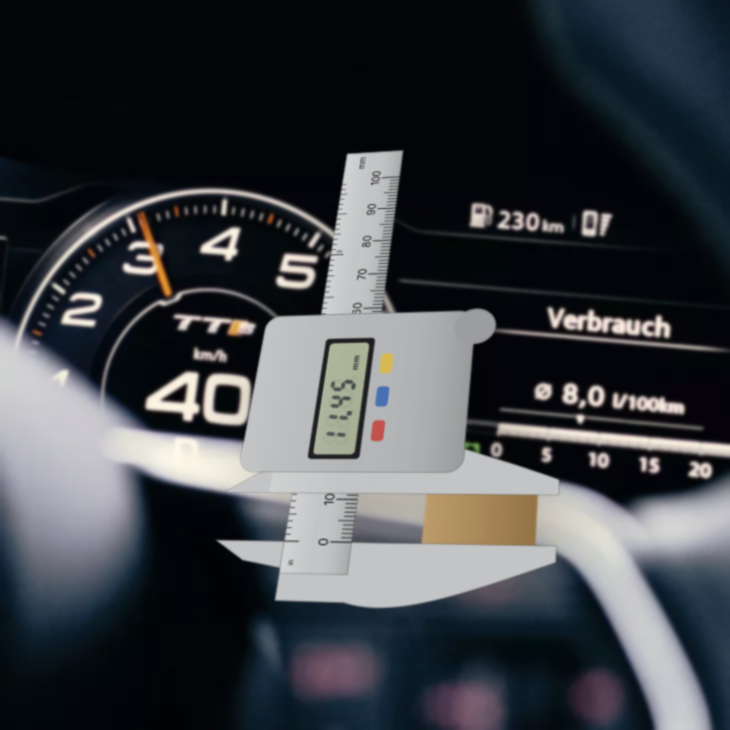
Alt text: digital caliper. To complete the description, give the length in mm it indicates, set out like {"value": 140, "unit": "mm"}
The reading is {"value": 11.45, "unit": "mm"}
